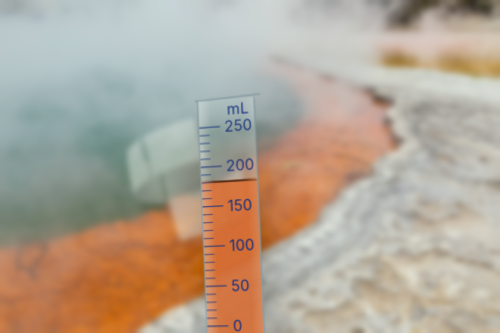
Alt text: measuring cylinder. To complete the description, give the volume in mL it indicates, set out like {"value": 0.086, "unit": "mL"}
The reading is {"value": 180, "unit": "mL"}
